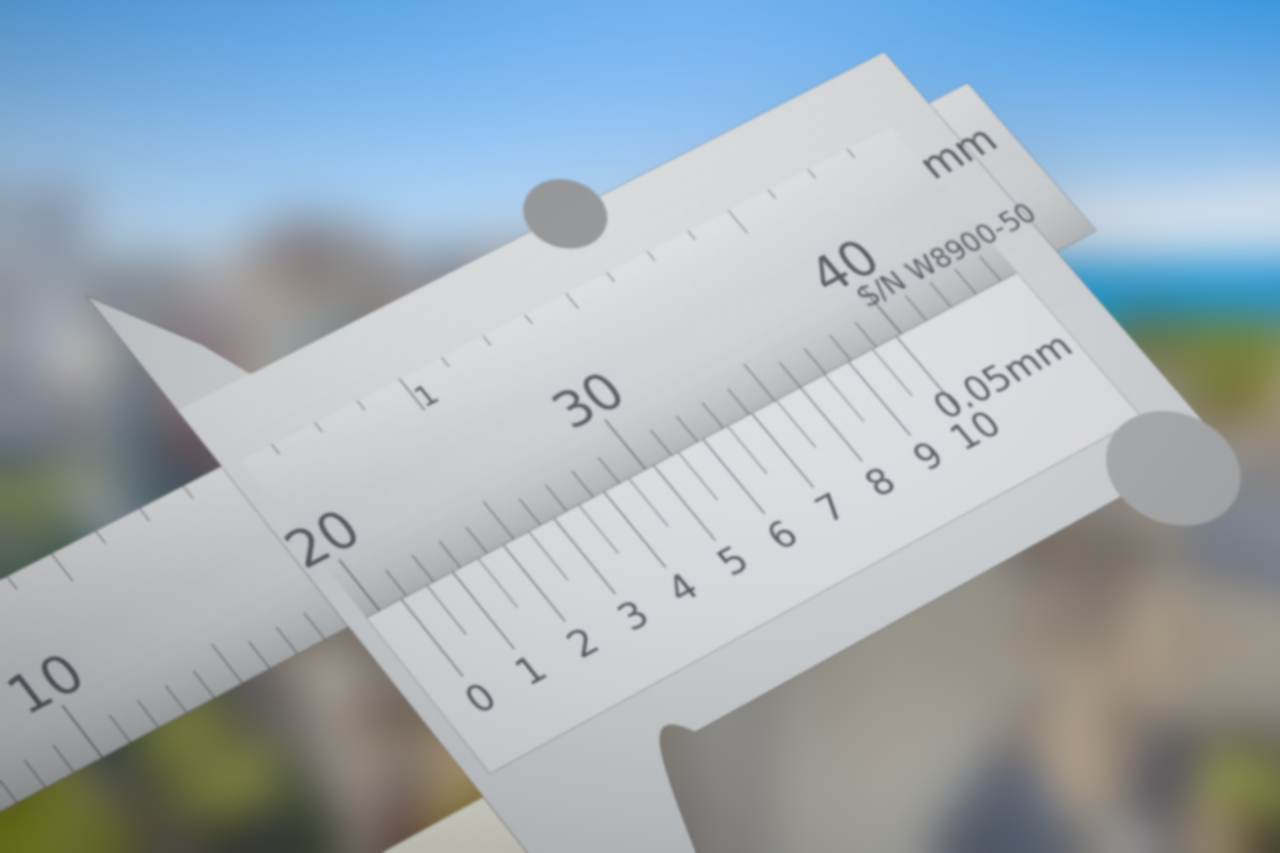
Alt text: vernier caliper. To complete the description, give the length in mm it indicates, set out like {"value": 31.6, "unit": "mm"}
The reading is {"value": 20.8, "unit": "mm"}
